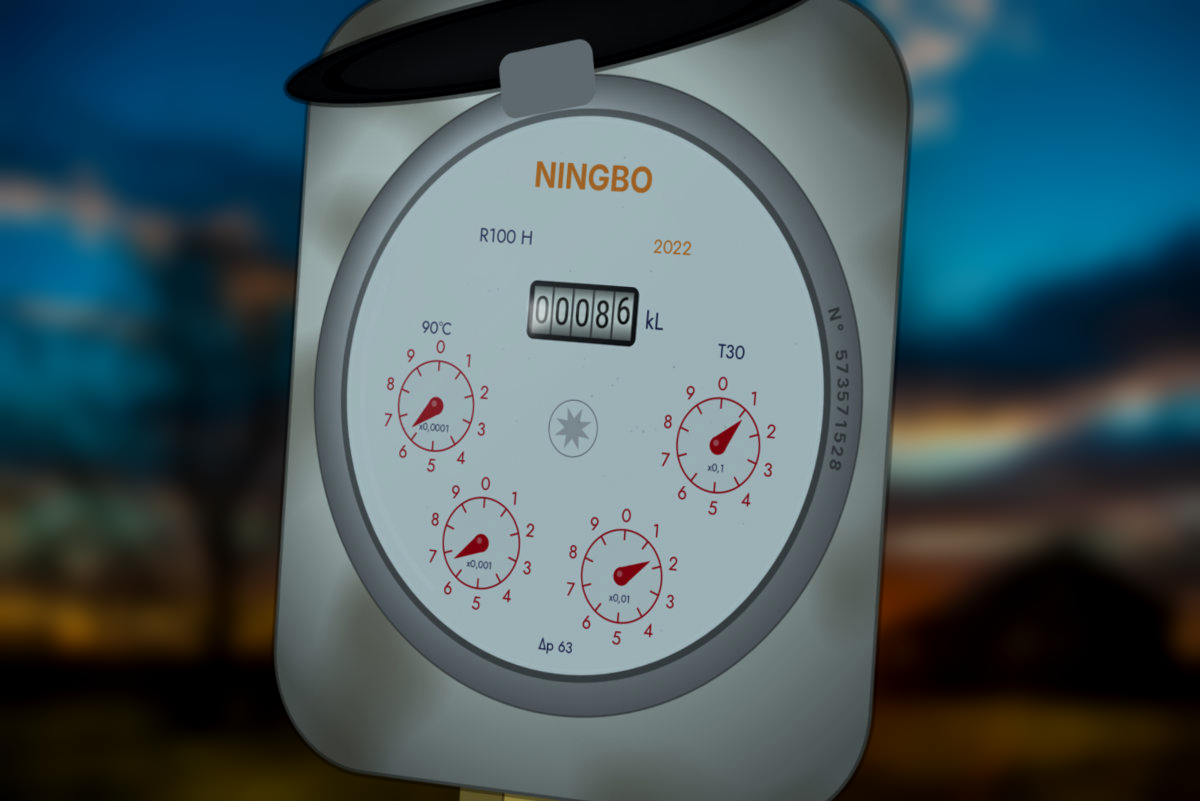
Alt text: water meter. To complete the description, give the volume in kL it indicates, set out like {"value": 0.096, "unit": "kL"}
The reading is {"value": 86.1166, "unit": "kL"}
